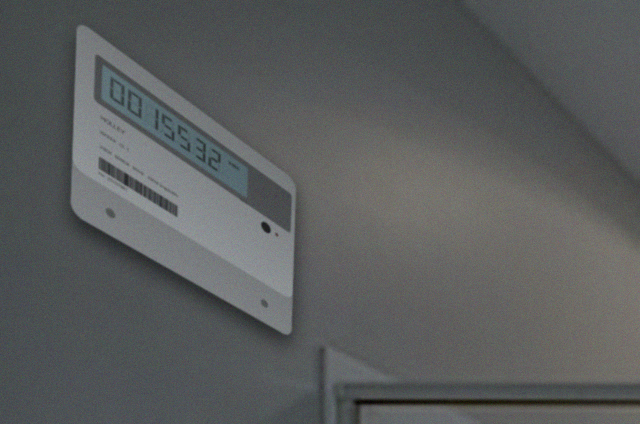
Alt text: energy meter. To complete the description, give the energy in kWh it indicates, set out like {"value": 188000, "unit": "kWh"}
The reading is {"value": 15532, "unit": "kWh"}
